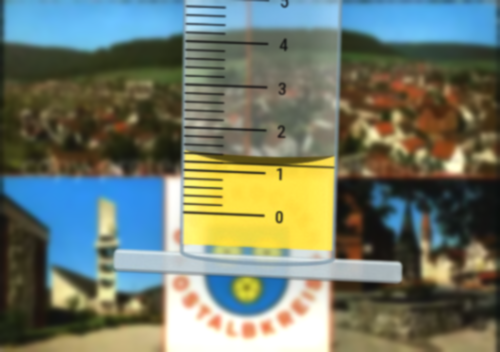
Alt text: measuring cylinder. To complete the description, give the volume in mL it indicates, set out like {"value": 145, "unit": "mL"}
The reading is {"value": 1.2, "unit": "mL"}
